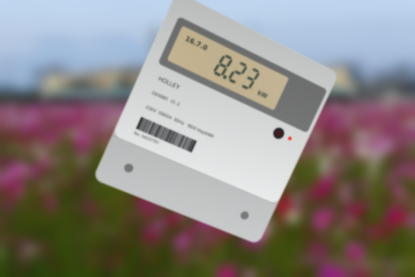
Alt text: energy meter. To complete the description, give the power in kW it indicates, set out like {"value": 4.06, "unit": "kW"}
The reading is {"value": 8.23, "unit": "kW"}
